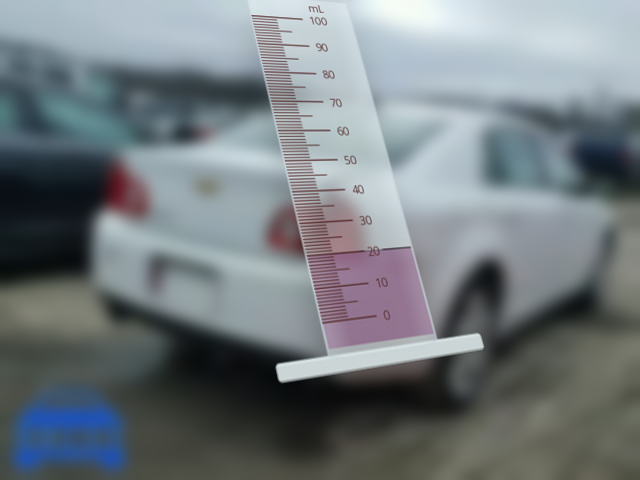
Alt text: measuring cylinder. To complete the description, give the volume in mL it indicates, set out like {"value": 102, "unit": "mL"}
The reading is {"value": 20, "unit": "mL"}
